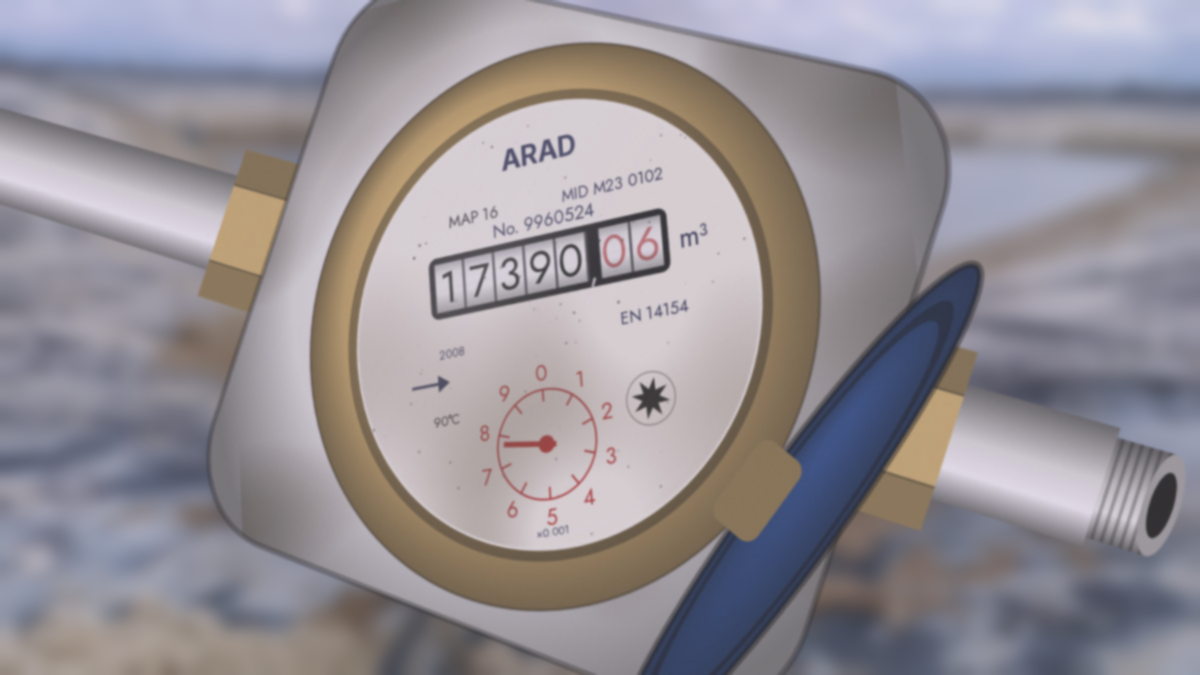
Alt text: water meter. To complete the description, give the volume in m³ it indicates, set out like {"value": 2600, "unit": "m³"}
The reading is {"value": 17390.067, "unit": "m³"}
